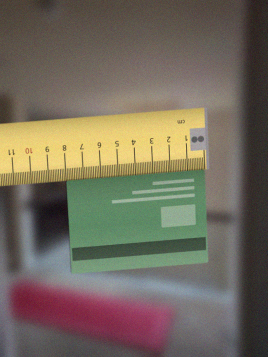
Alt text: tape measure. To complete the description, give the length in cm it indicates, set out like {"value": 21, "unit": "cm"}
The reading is {"value": 8, "unit": "cm"}
